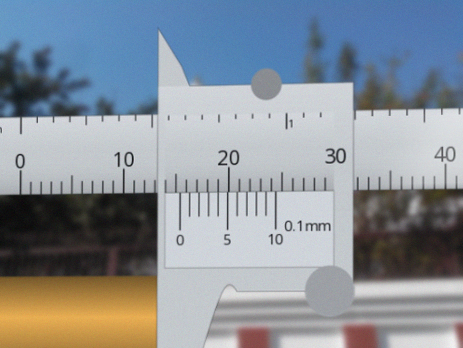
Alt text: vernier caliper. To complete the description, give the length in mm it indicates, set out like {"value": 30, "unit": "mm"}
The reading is {"value": 15.4, "unit": "mm"}
